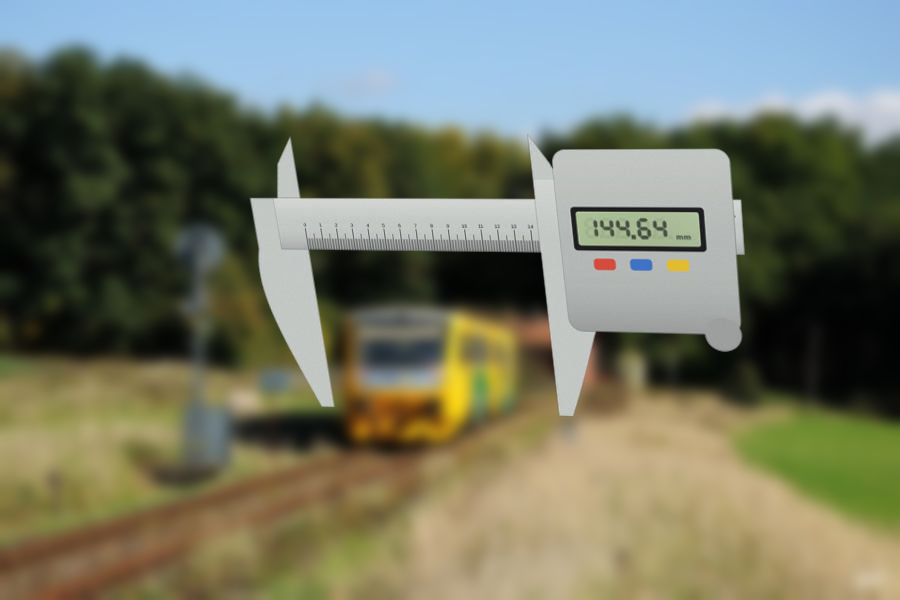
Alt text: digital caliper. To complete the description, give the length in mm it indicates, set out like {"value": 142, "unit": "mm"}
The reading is {"value": 144.64, "unit": "mm"}
